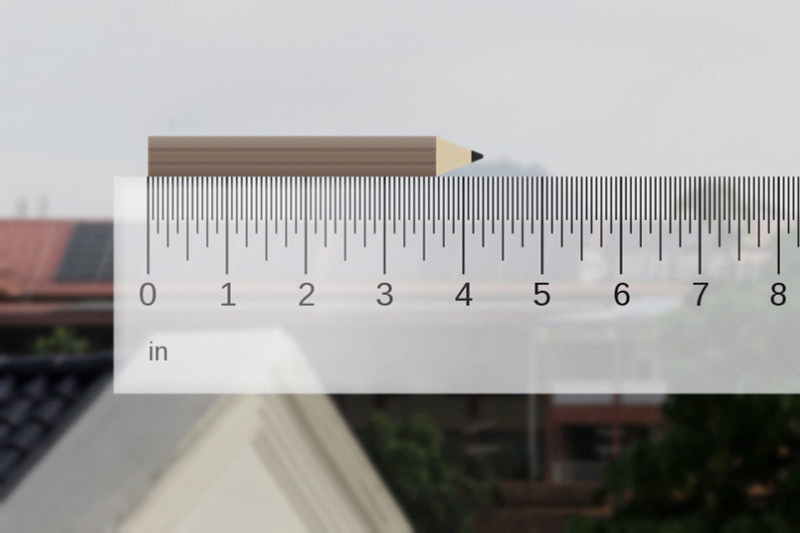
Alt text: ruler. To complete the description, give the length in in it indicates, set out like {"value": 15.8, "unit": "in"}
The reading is {"value": 4.25, "unit": "in"}
